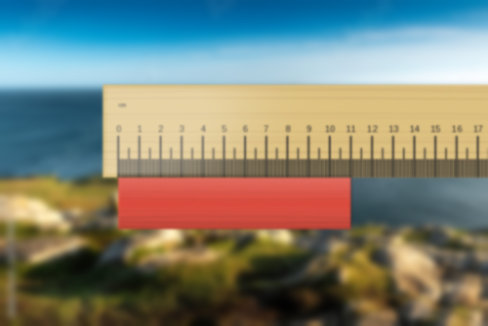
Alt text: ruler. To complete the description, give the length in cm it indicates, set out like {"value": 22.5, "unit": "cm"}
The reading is {"value": 11, "unit": "cm"}
